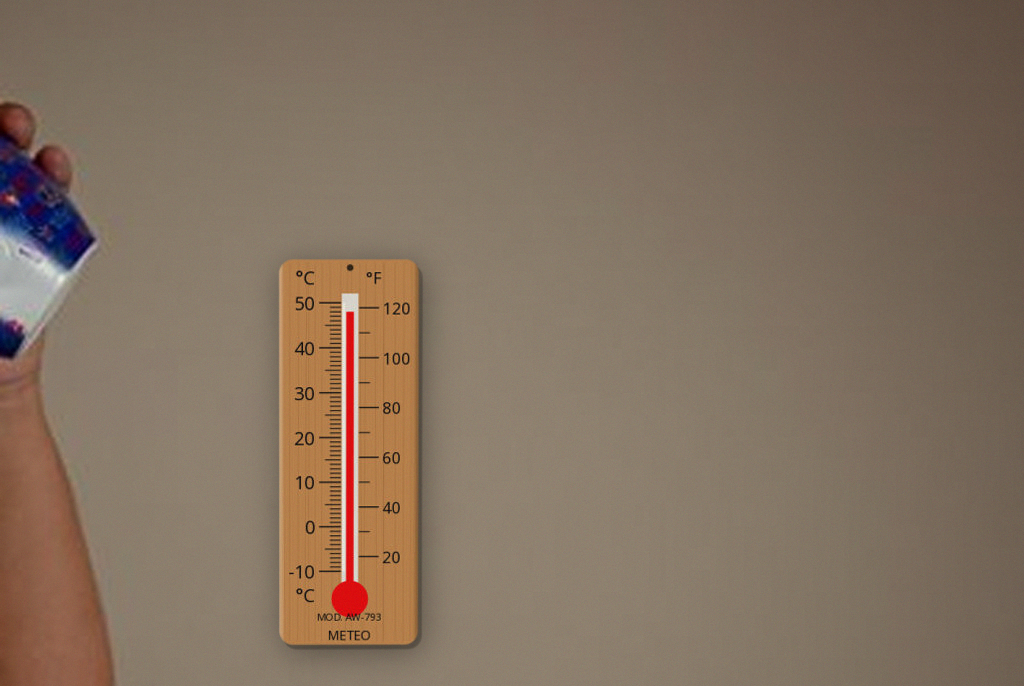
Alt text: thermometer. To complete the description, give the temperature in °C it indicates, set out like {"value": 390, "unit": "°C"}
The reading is {"value": 48, "unit": "°C"}
